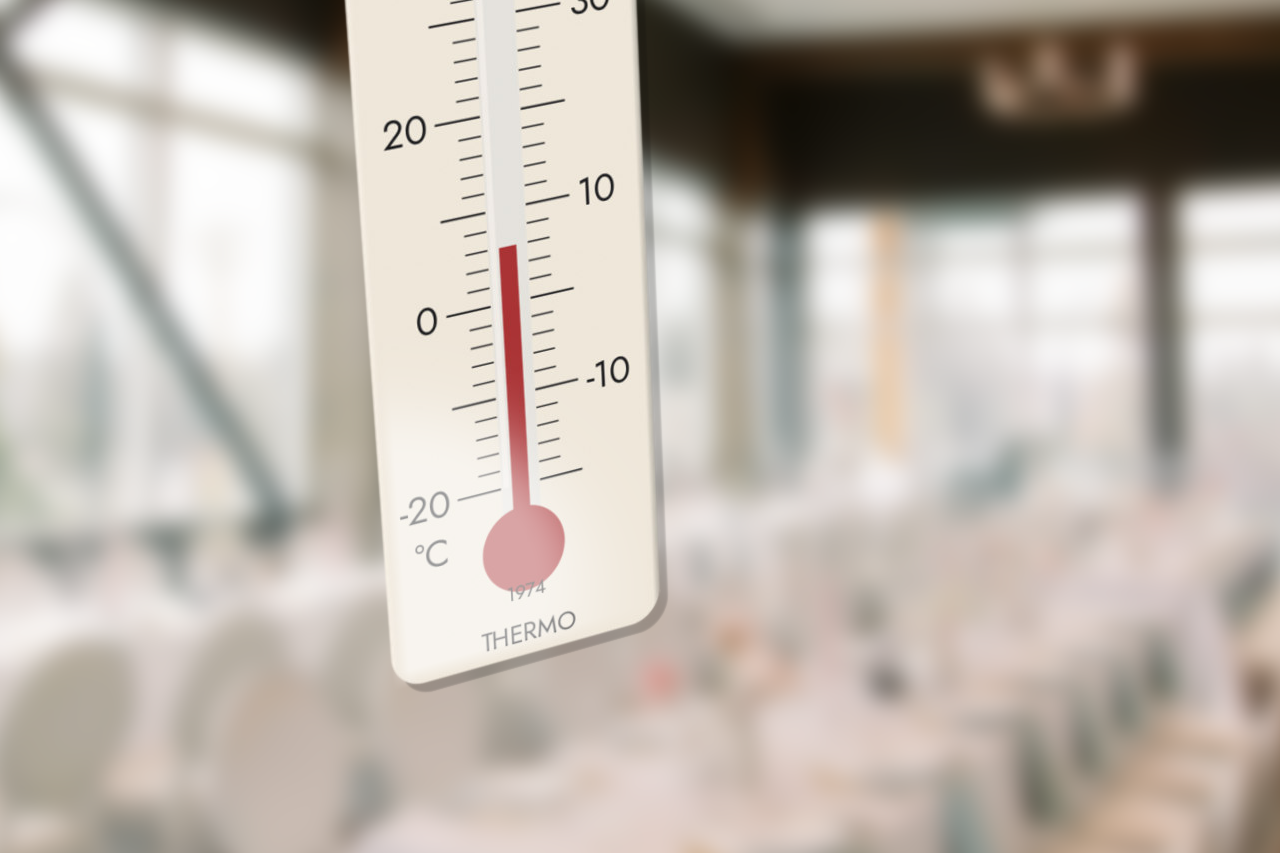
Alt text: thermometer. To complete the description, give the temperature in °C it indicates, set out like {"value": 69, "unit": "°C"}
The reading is {"value": 6, "unit": "°C"}
